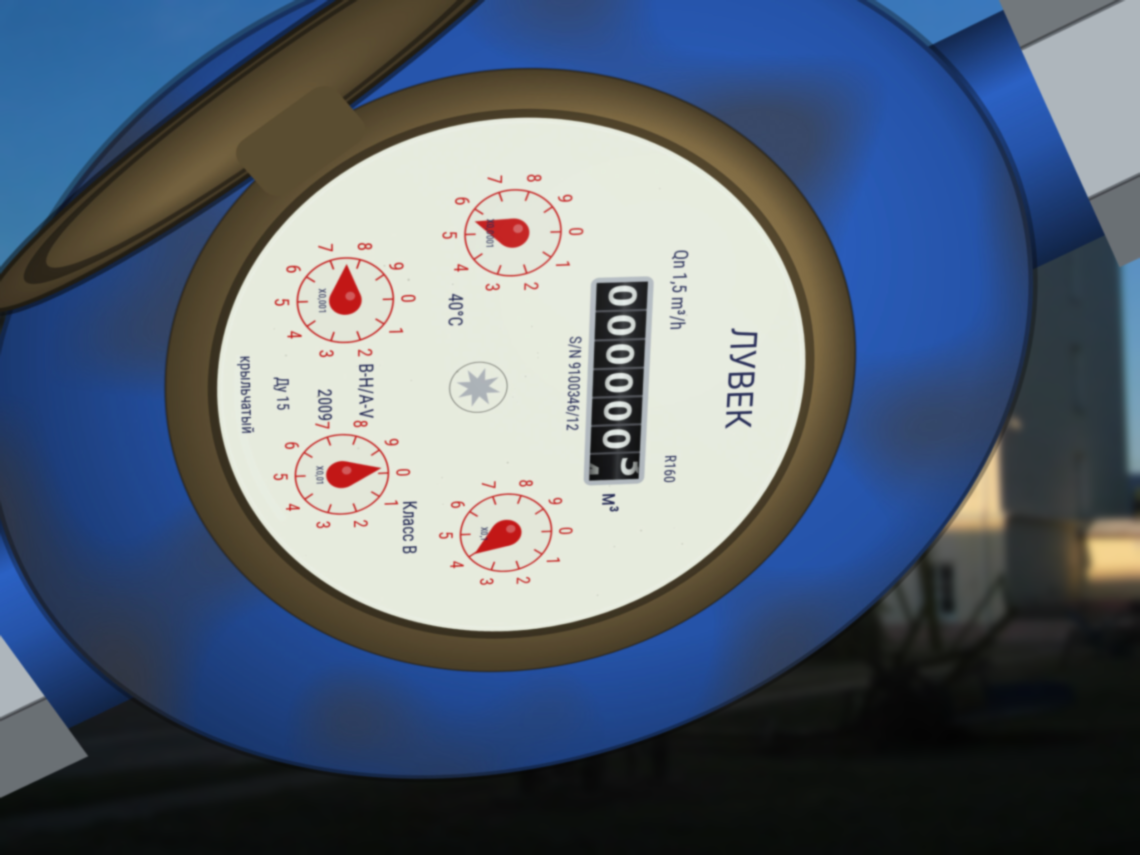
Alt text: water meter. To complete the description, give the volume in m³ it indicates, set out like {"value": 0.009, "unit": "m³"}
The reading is {"value": 3.3975, "unit": "m³"}
